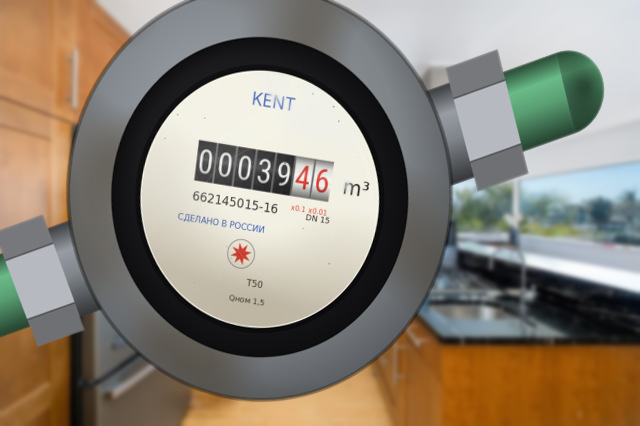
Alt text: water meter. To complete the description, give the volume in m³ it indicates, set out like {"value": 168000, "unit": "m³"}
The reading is {"value": 39.46, "unit": "m³"}
